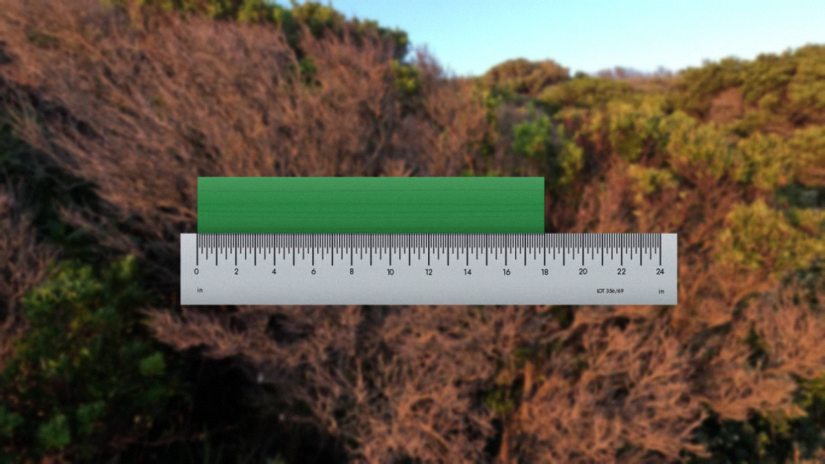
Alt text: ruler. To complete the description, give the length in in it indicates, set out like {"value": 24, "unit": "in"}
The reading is {"value": 18, "unit": "in"}
